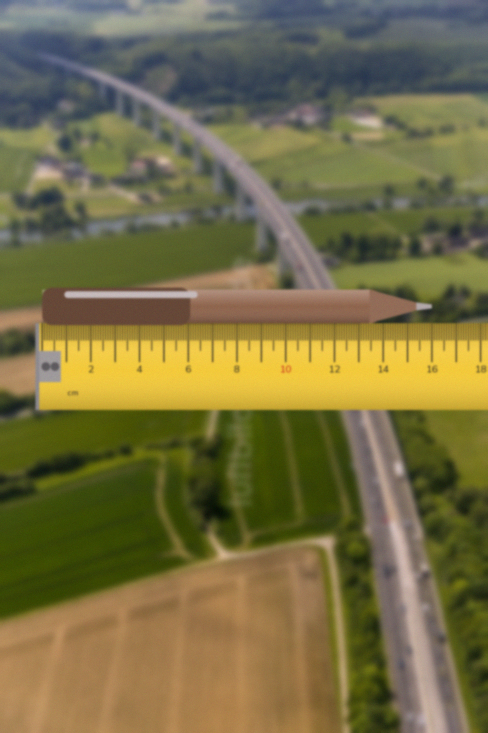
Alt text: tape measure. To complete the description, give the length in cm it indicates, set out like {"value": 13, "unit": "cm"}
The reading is {"value": 16, "unit": "cm"}
